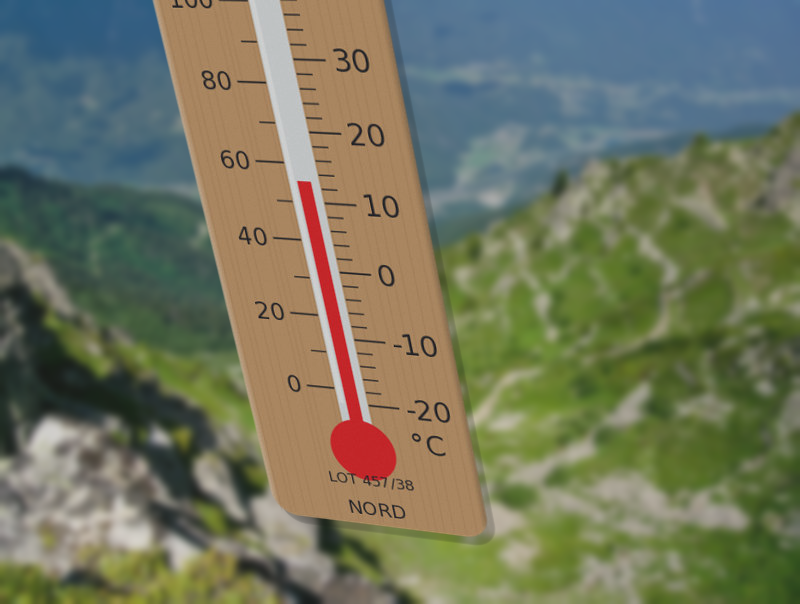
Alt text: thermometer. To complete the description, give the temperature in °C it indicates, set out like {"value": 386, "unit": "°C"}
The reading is {"value": 13, "unit": "°C"}
